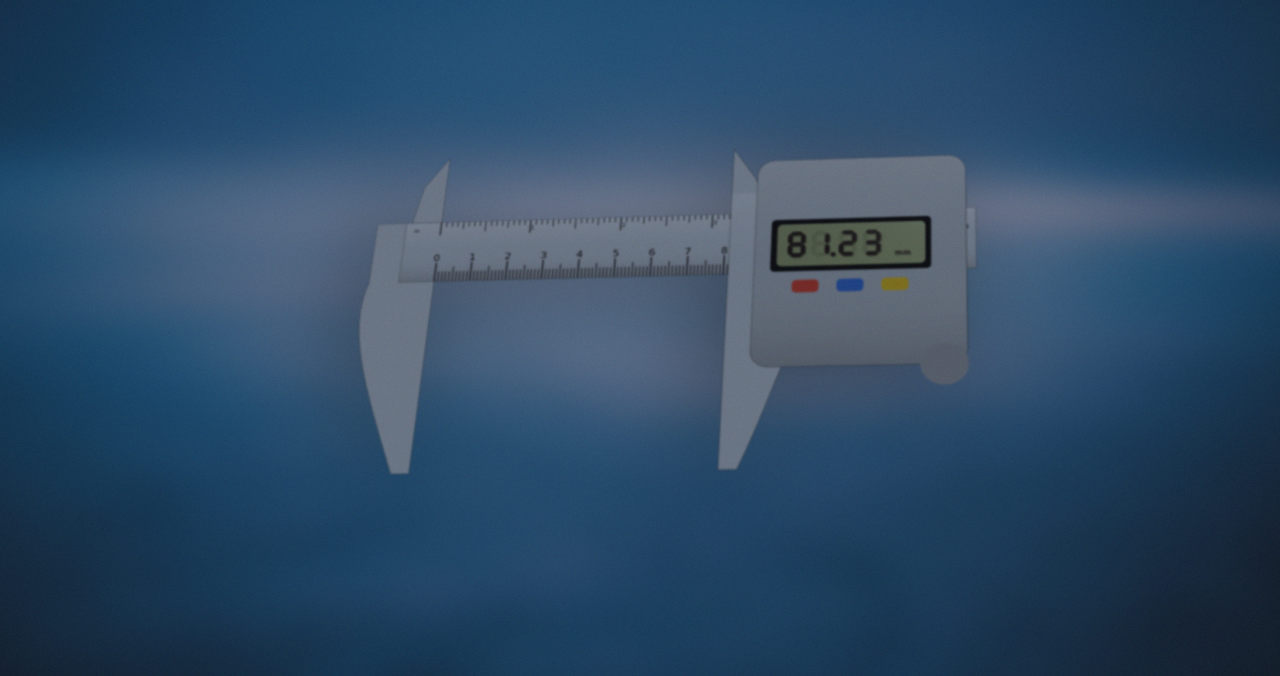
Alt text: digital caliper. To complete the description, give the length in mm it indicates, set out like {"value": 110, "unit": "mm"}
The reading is {"value": 81.23, "unit": "mm"}
